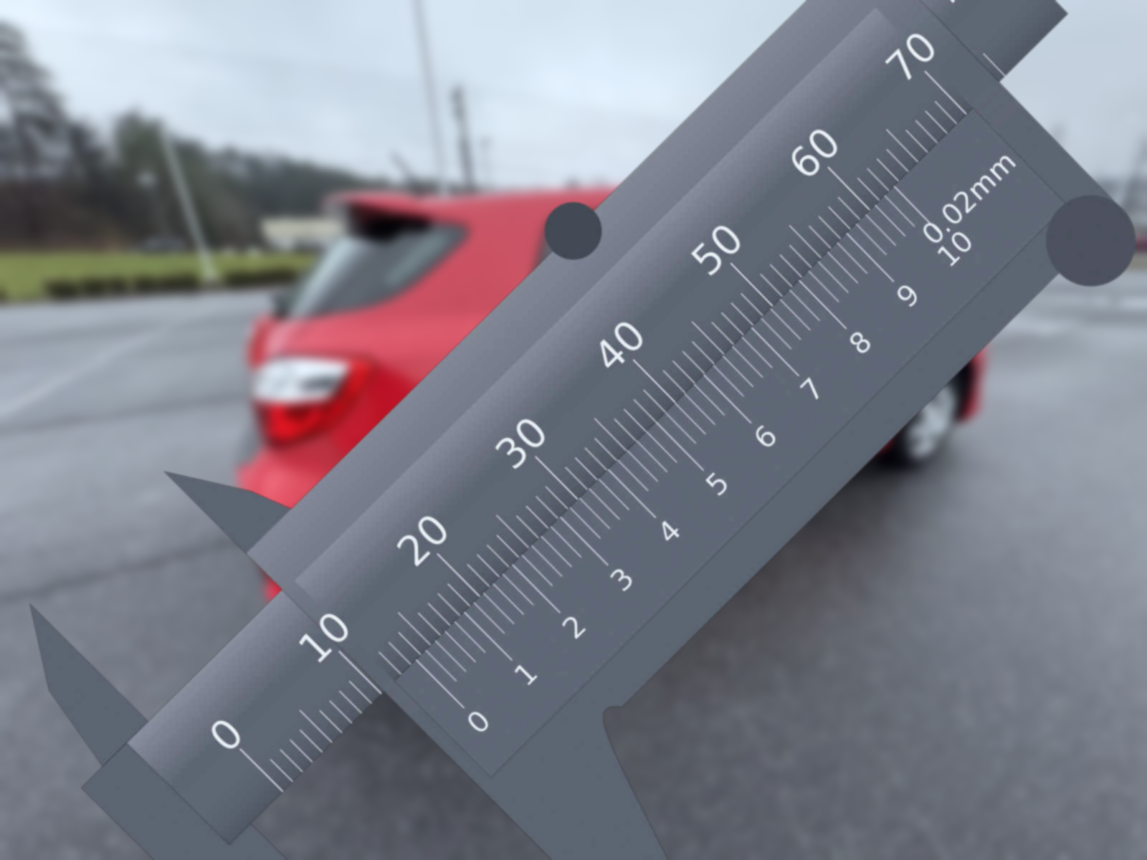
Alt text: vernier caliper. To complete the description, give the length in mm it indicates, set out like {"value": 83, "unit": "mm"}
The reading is {"value": 13.5, "unit": "mm"}
